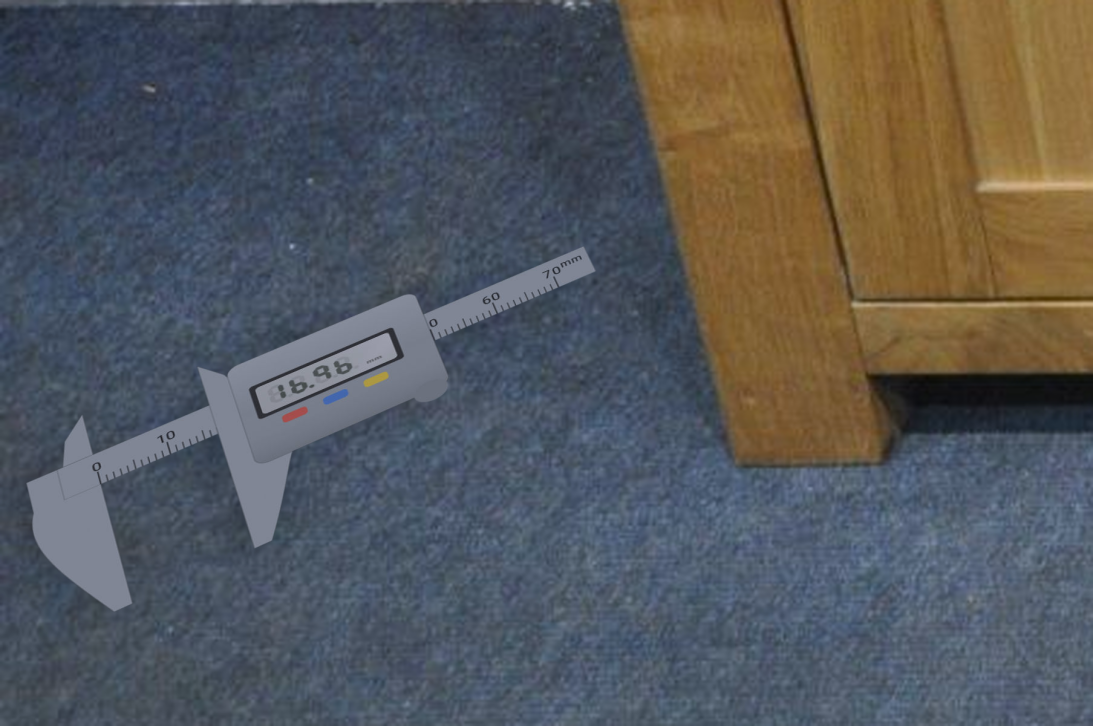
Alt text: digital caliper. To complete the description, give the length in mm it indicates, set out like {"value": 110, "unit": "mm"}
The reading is {"value": 16.96, "unit": "mm"}
